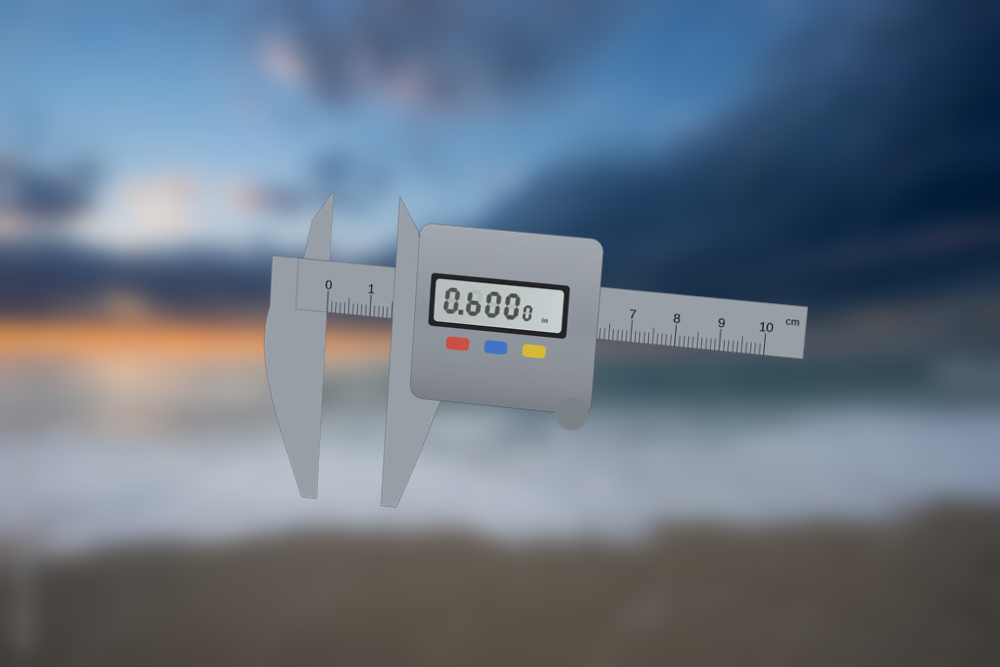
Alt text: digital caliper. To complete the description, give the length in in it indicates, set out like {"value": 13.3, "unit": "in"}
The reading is {"value": 0.6000, "unit": "in"}
